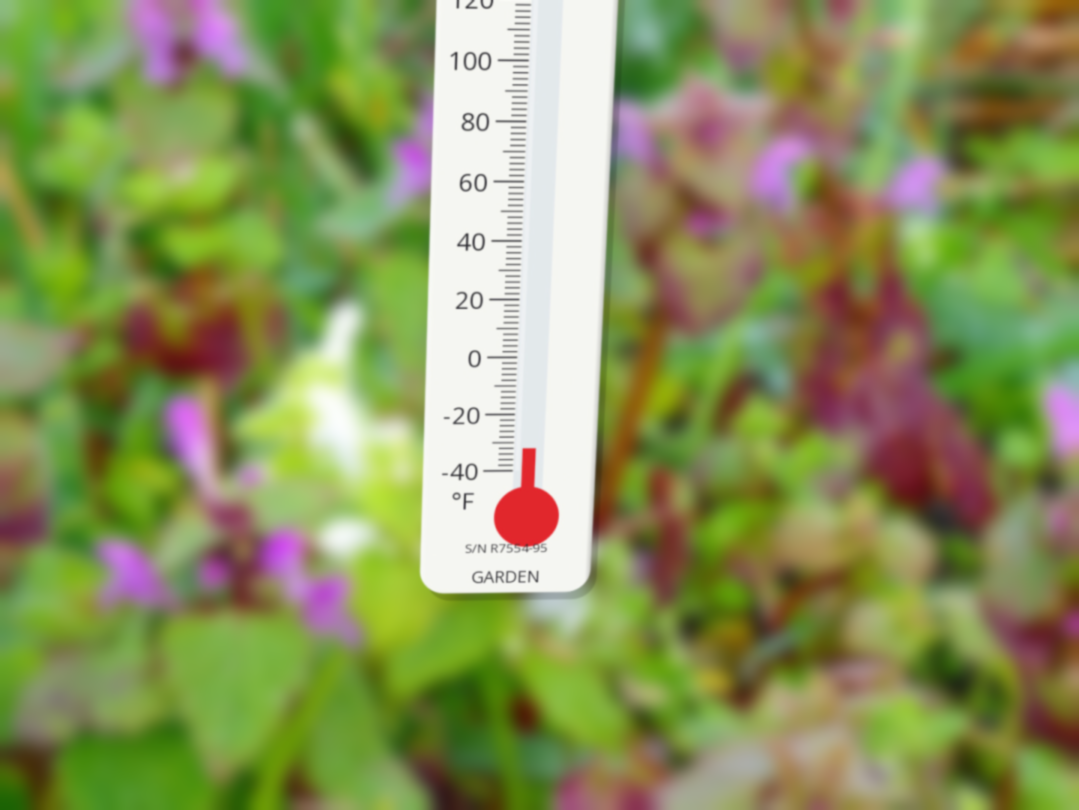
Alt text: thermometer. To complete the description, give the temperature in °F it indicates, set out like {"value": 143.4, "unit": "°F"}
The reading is {"value": -32, "unit": "°F"}
